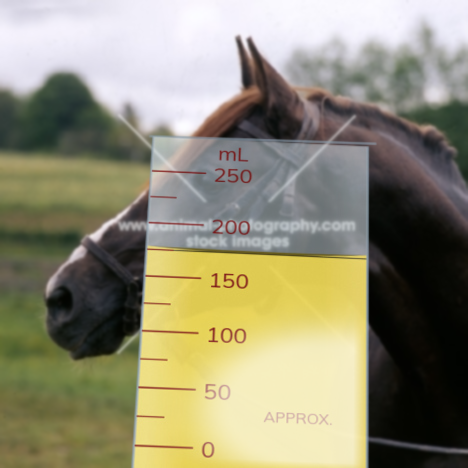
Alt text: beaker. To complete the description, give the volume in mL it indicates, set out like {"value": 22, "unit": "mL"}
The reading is {"value": 175, "unit": "mL"}
